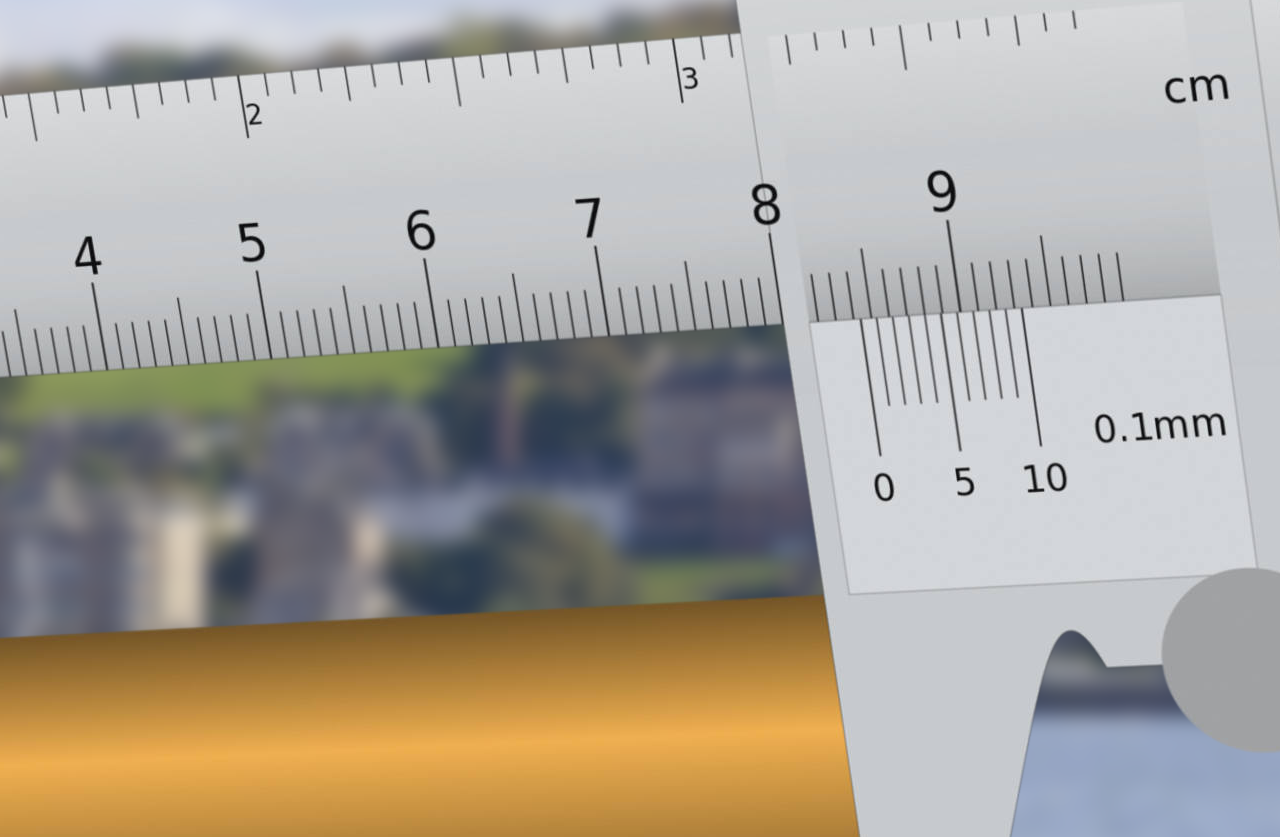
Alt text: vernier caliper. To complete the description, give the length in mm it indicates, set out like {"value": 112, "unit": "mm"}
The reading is {"value": 84.4, "unit": "mm"}
